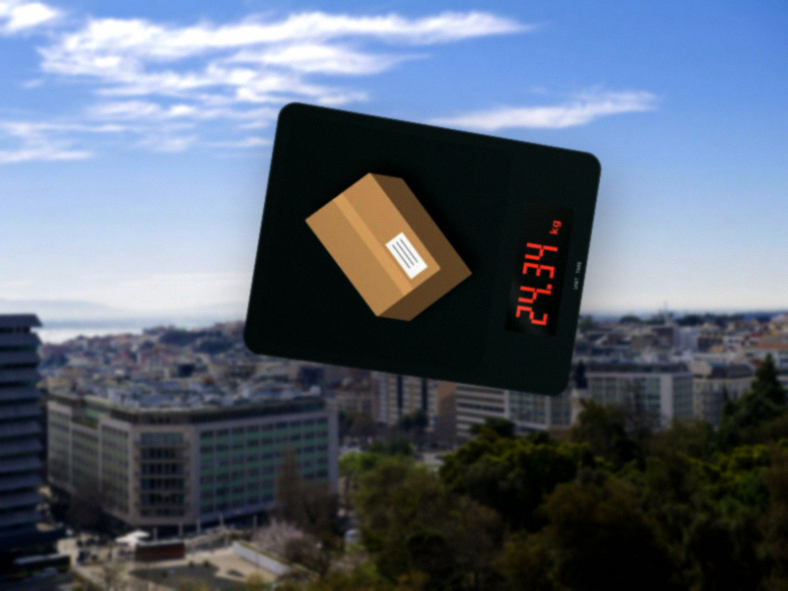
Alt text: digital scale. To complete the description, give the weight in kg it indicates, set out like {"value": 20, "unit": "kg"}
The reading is {"value": 24.34, "unit": "kg"}
